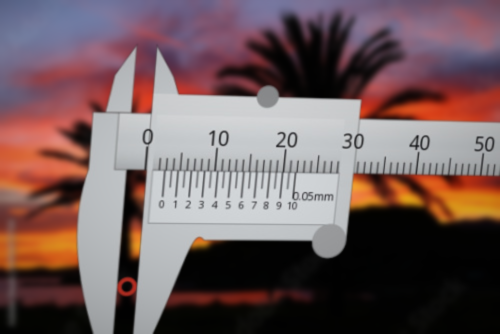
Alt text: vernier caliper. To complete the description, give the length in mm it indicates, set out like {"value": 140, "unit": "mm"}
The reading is {"value": 2.8, "unit": "mm"}
